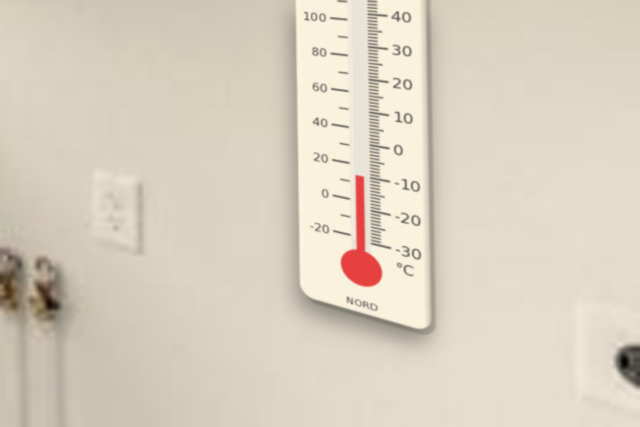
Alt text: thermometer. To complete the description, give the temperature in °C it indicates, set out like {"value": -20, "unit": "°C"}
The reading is {"value": -10, "unit": "°C"}
